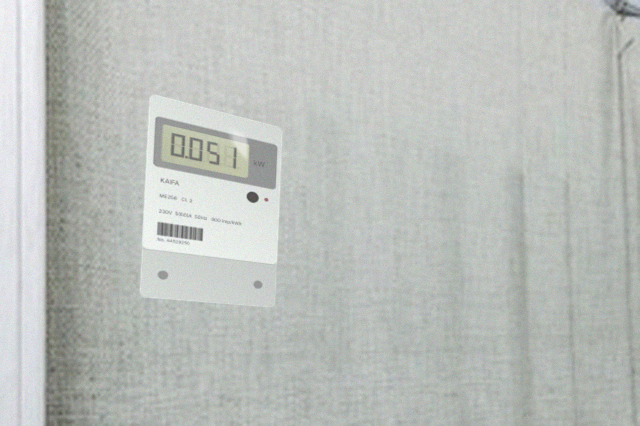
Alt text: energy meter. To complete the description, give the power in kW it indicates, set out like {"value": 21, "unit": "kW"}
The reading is {"value": 0.051, "unit": "kW"}
